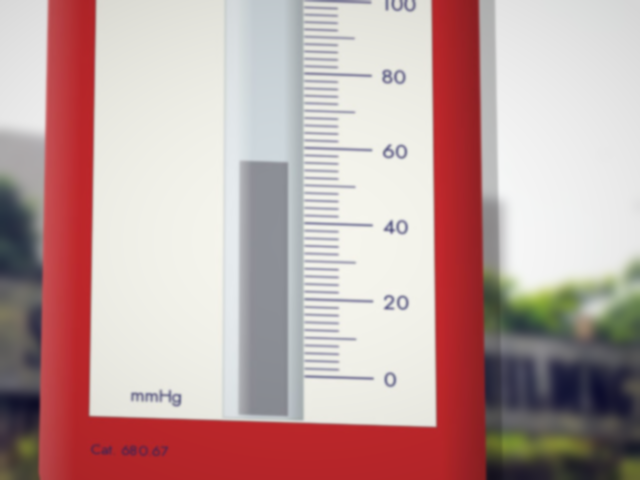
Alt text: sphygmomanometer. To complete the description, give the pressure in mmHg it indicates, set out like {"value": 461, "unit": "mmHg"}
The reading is {"value": 56, "unit": "mmHg"}
